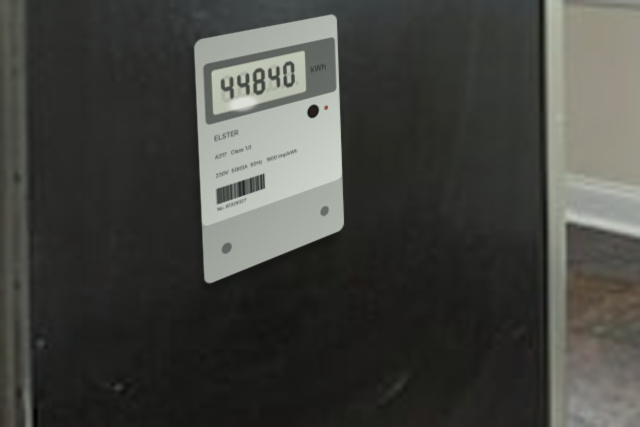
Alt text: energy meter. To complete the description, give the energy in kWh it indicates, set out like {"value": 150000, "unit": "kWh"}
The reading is {"value": 44840, "unit": "kWh"}
